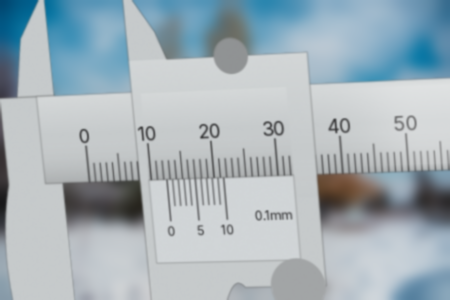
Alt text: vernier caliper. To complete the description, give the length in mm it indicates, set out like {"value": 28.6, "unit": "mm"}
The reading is {"value": 12.5, "unit": "mm"}
